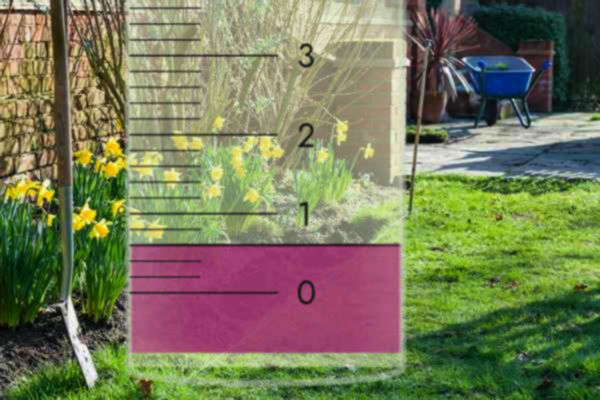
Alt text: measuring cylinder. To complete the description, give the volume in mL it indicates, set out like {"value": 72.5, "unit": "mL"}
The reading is {"value": 0.6, "unit": "mL"}
